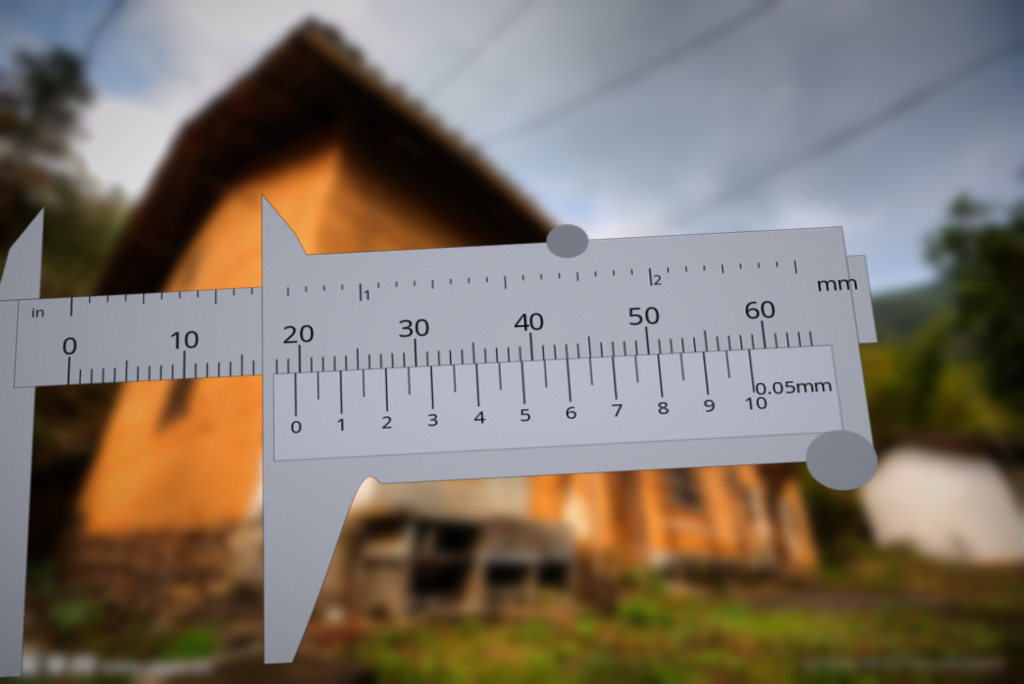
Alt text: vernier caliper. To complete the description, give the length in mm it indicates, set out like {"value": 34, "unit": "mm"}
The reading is {"value": 19.6, "unit": "mm"}
